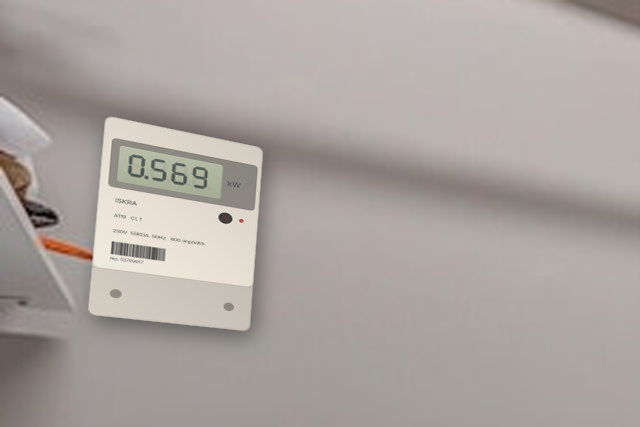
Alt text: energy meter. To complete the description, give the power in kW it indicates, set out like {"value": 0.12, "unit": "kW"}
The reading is {"value": 0.569, "unit": "kW"}
